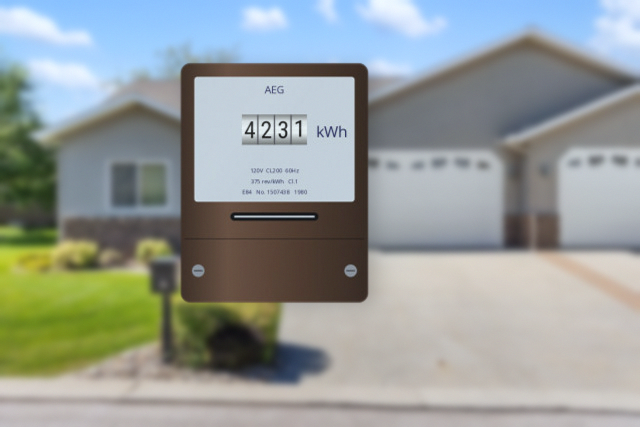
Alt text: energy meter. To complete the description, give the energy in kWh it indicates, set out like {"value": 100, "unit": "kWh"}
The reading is {"value": 4231, "unit": "kWh"}
